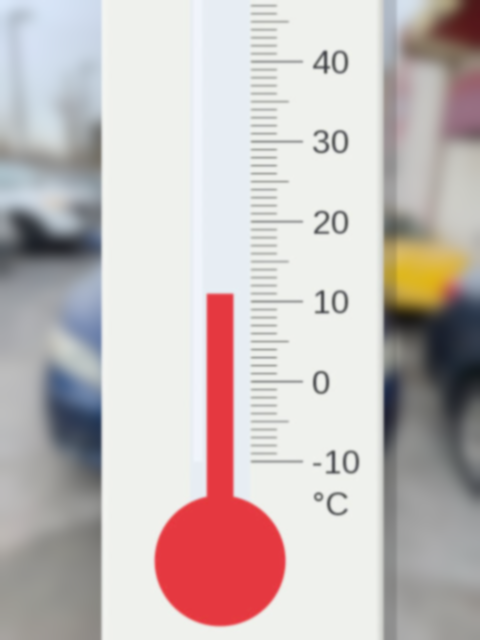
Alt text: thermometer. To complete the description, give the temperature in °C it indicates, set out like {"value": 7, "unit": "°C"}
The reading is {"value": 11, "unit": "°C"}
